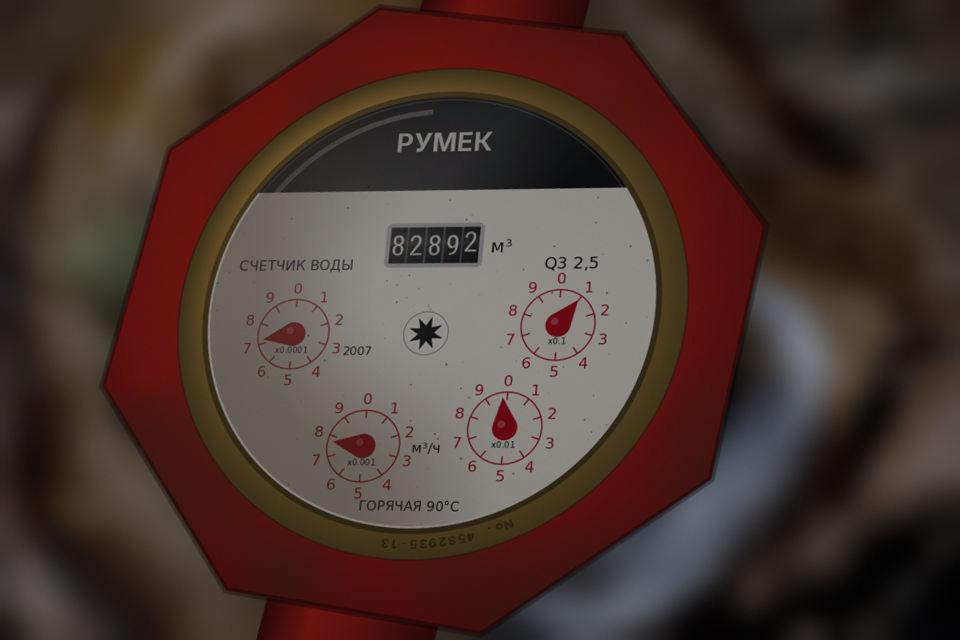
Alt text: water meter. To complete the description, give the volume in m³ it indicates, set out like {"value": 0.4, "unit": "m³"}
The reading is {"value": 82892.0977, "unit": "m³"}
